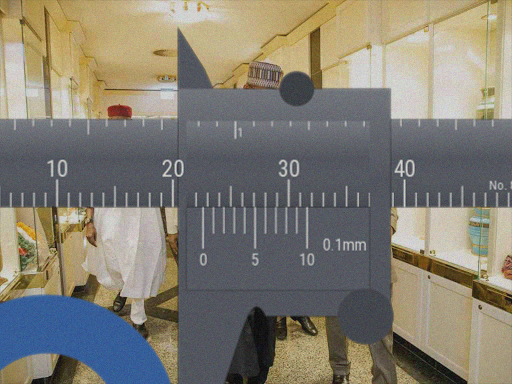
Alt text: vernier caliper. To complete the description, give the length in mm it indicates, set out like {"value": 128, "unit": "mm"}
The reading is {"value": 22.6, "unit": "mm"}
